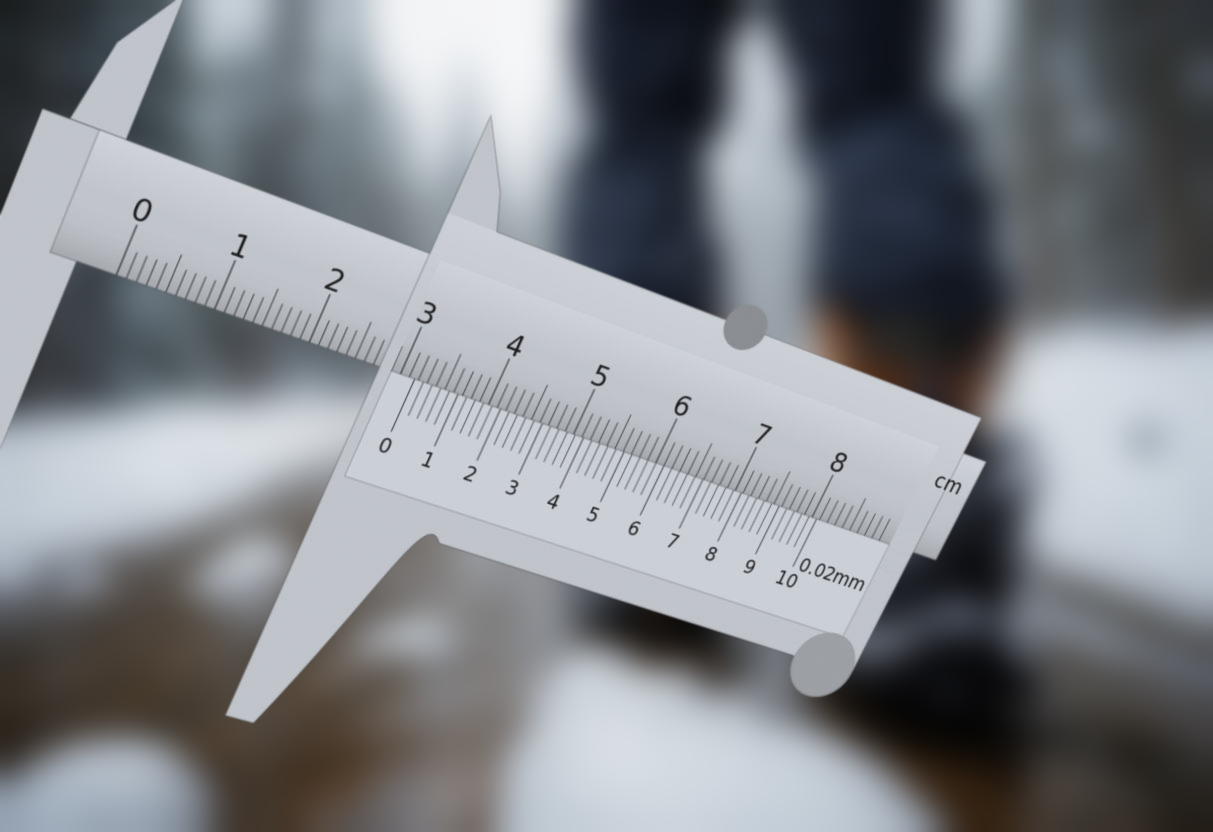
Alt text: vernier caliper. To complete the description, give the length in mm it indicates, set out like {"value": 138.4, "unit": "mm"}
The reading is {"value": 31.6, "unit": "mm"}
